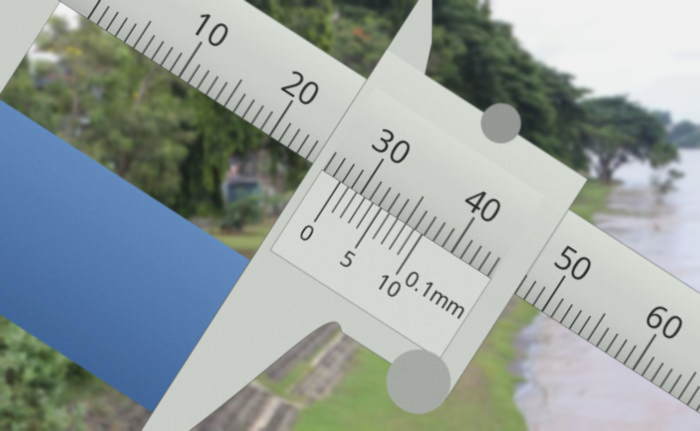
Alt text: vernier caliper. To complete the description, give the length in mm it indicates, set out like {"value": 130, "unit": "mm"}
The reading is {"value": 27.8, "unit": "mm"}
